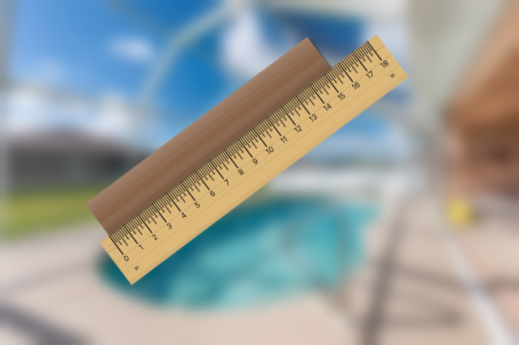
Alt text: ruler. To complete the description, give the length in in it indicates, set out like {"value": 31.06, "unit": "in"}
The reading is {"value": 15.5, "unit": "in"}
